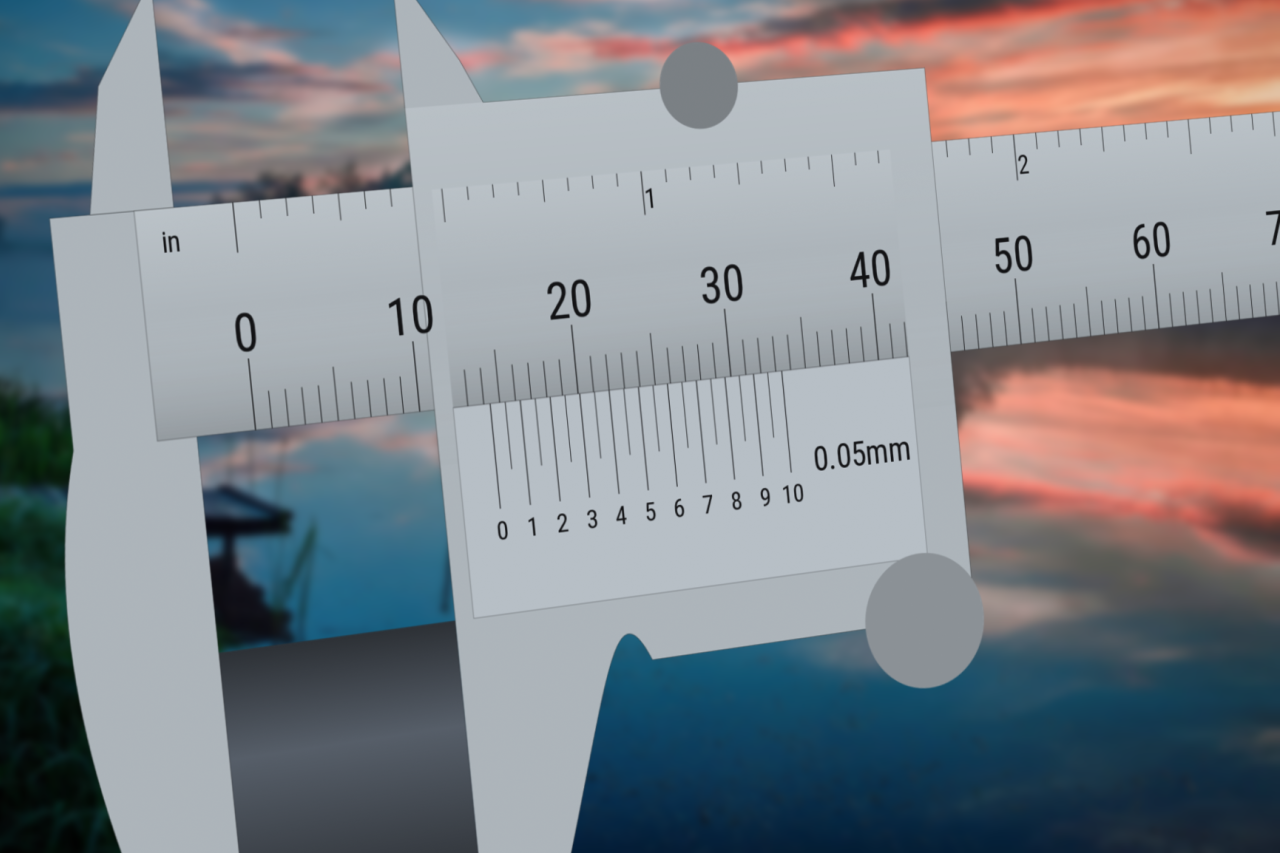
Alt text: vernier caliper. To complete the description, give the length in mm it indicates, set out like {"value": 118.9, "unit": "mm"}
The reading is {"value": 14.4, "unit": "mm"}
